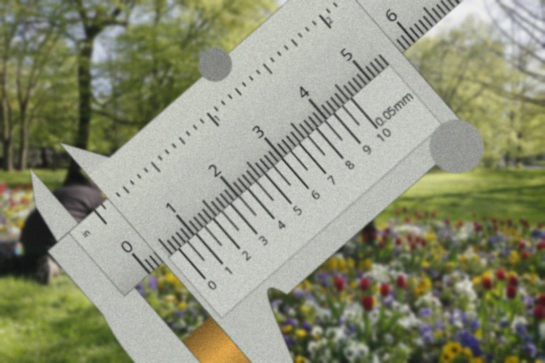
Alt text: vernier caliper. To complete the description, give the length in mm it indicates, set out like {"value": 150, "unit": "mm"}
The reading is {"value": 6.5, "unit": "mm"}
